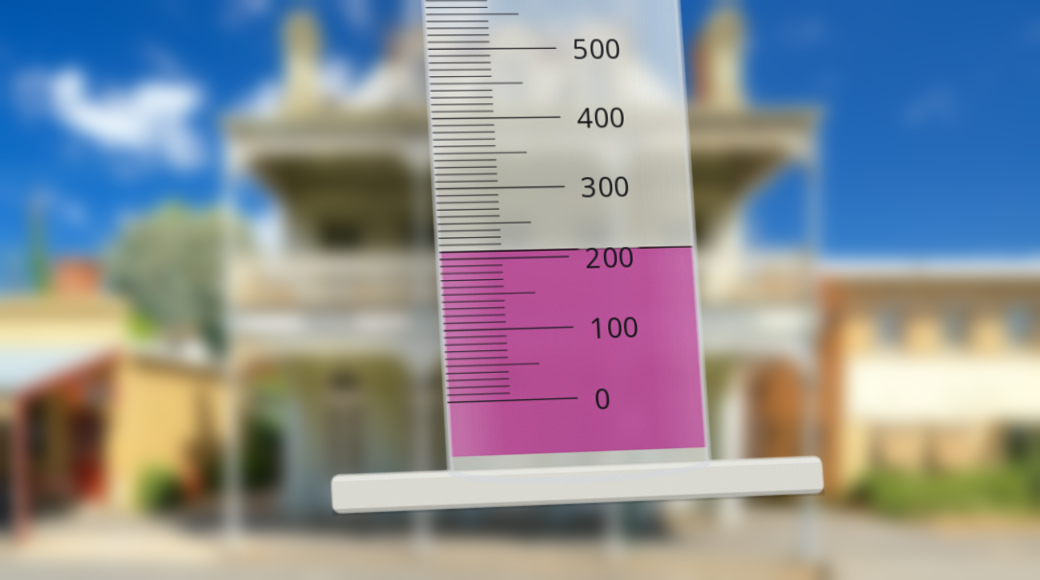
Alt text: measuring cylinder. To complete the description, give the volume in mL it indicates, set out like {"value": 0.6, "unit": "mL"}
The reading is {"value": 210, "unit": "mL"}
